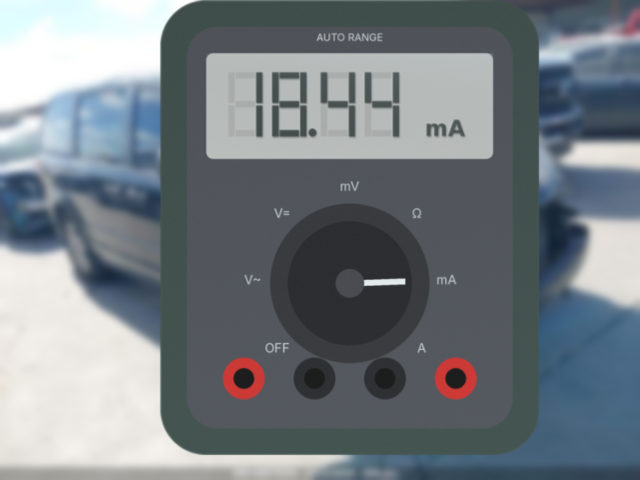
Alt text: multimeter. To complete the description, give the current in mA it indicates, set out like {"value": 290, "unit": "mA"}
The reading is {"value": 18.44, "unit": "mA"}
